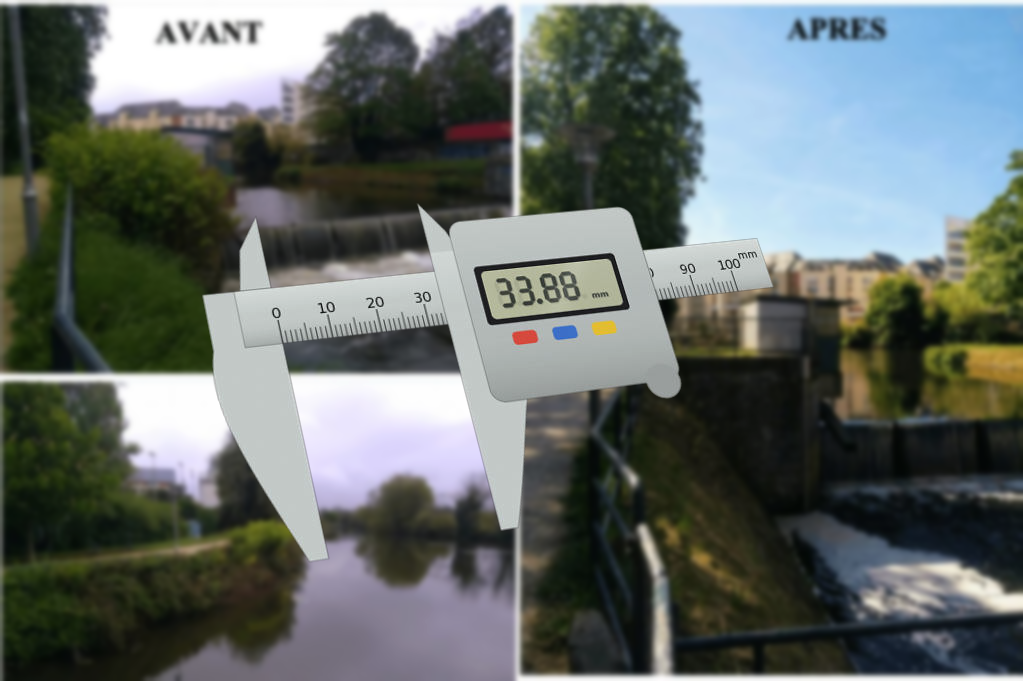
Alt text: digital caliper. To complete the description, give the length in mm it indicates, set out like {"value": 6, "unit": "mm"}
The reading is {"value": 33.88, "unit": "mm"}
